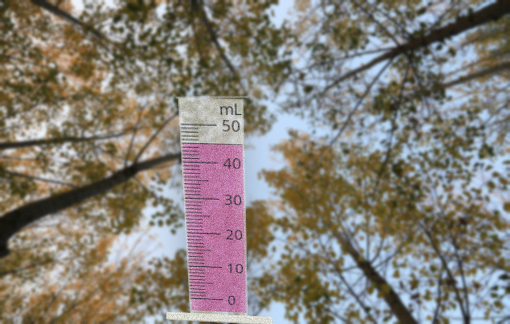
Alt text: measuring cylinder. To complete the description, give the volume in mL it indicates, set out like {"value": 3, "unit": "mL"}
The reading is {"value": 45, "unit": "mL"}
